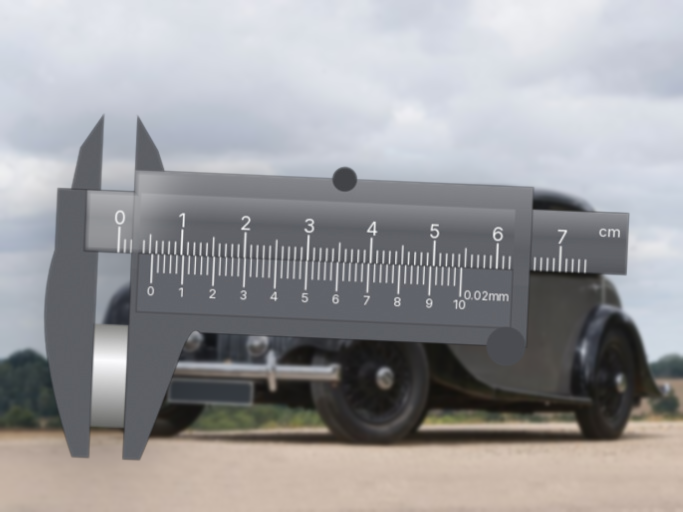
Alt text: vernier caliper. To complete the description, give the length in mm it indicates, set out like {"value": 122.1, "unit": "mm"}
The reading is {"value": 5.4, "unit": "mm"}
